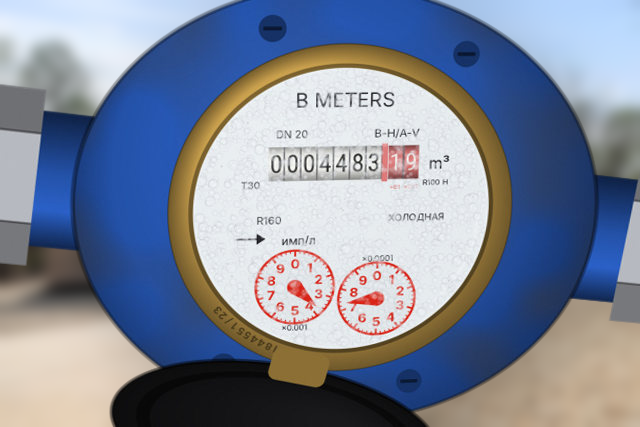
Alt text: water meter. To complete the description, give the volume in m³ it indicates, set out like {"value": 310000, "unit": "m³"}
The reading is {"value": 4483.1937, "unit": "m³"}
